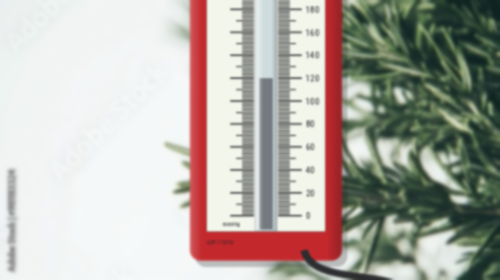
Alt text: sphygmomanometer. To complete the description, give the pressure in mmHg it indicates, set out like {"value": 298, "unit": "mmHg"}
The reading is {"value": 120, "unit": "mmHg"}
